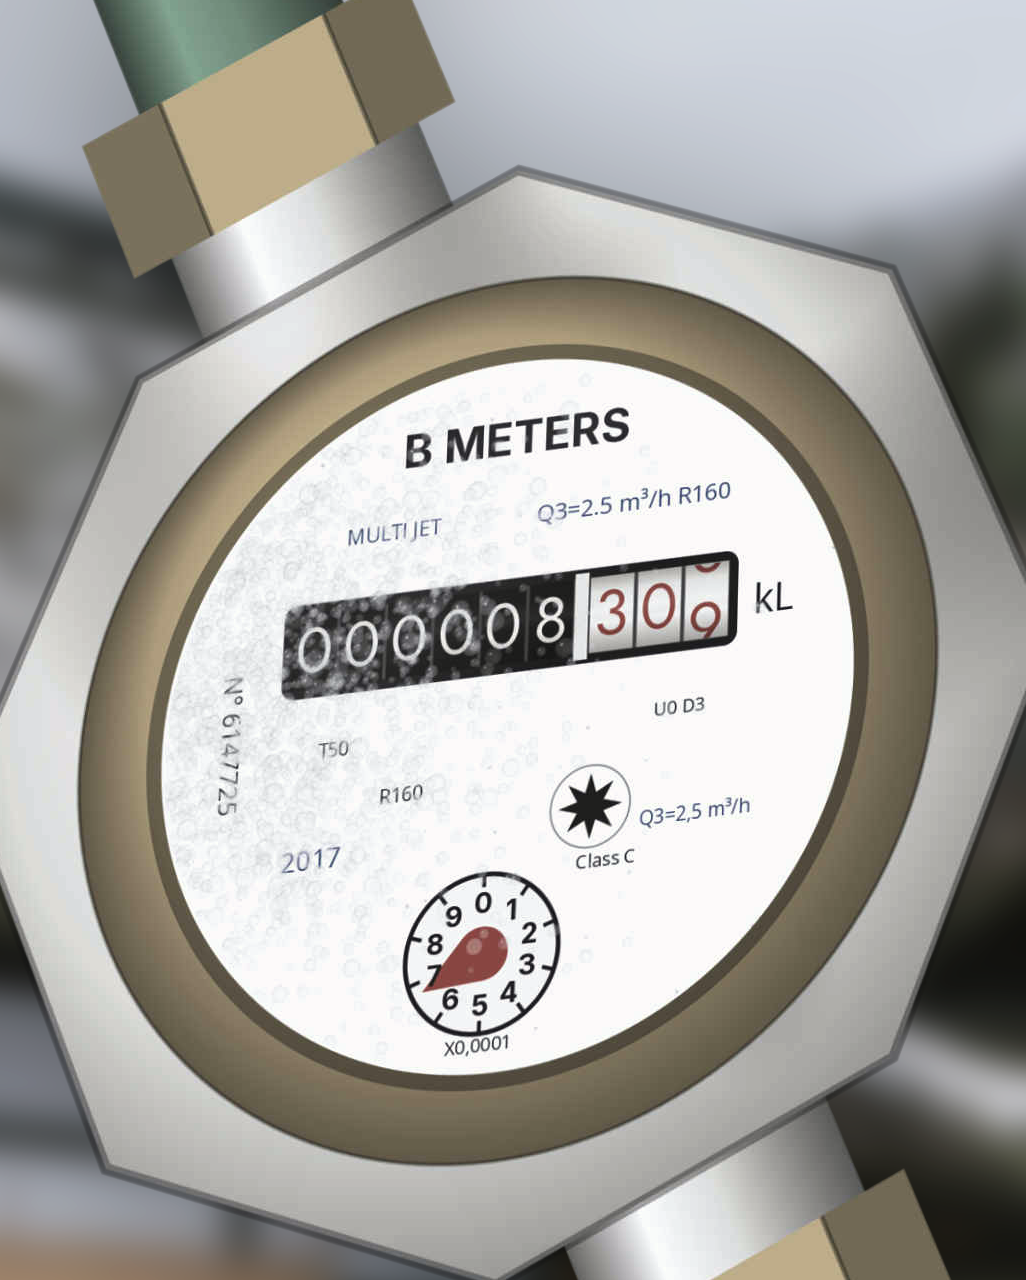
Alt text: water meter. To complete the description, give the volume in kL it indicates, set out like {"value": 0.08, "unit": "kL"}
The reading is {"value": 8.3086, "unit": "kL"}
